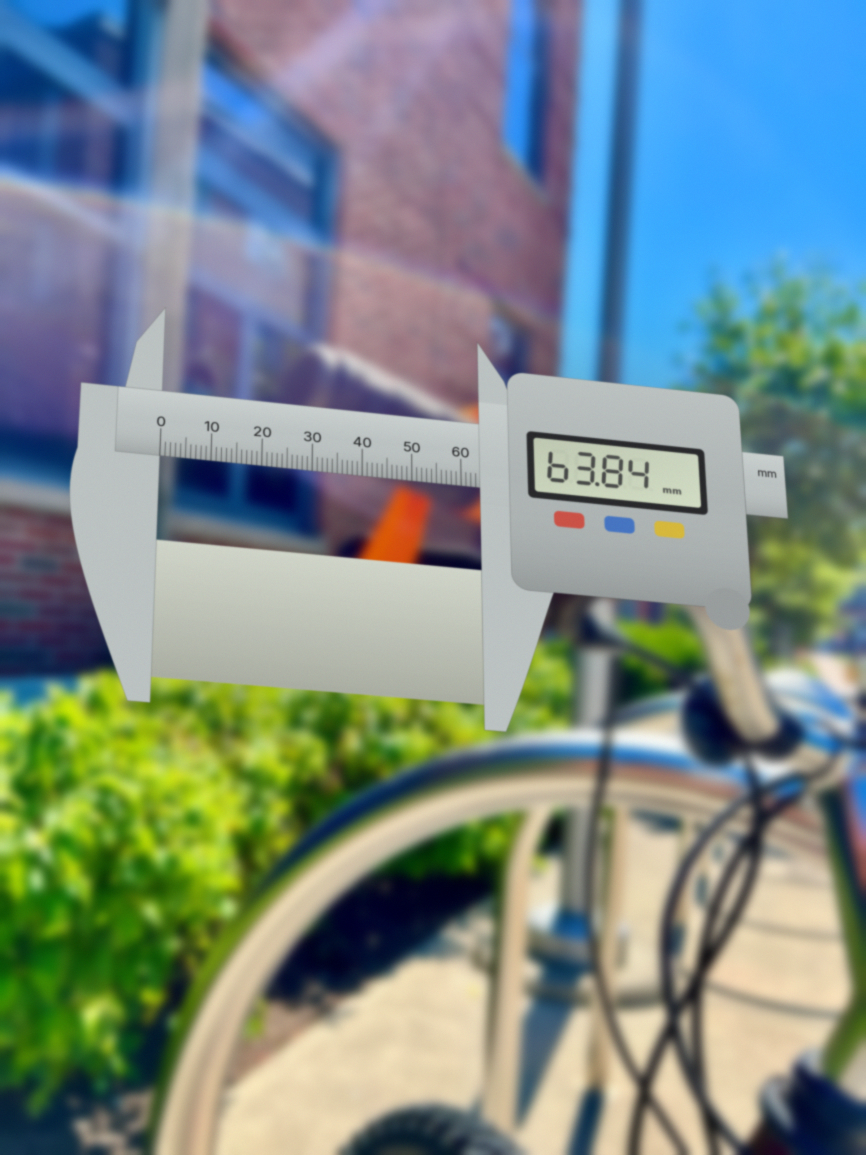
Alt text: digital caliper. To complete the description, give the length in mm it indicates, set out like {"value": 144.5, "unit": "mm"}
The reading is {"value": 63.84, "unit": "mm"}
